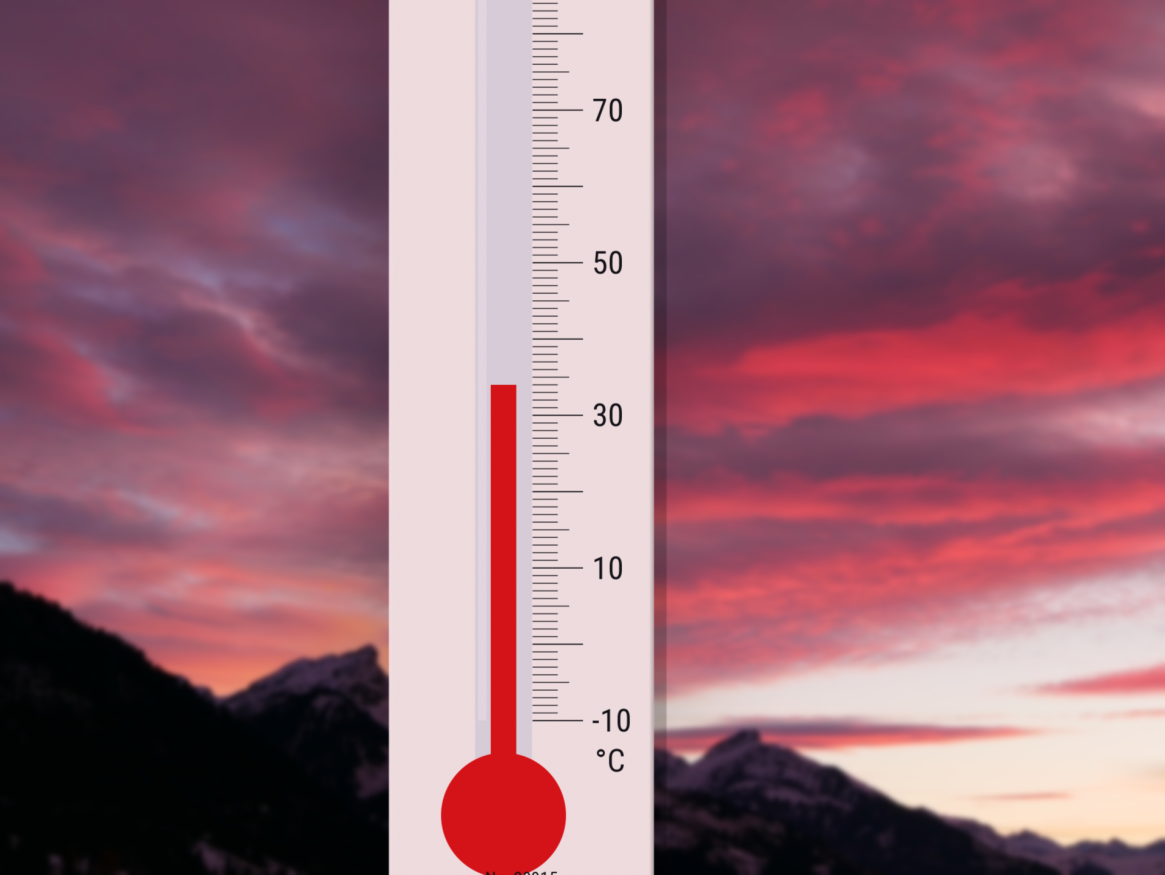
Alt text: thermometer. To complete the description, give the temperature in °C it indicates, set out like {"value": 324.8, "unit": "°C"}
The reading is {"value": 34, "unit": "°C"}
